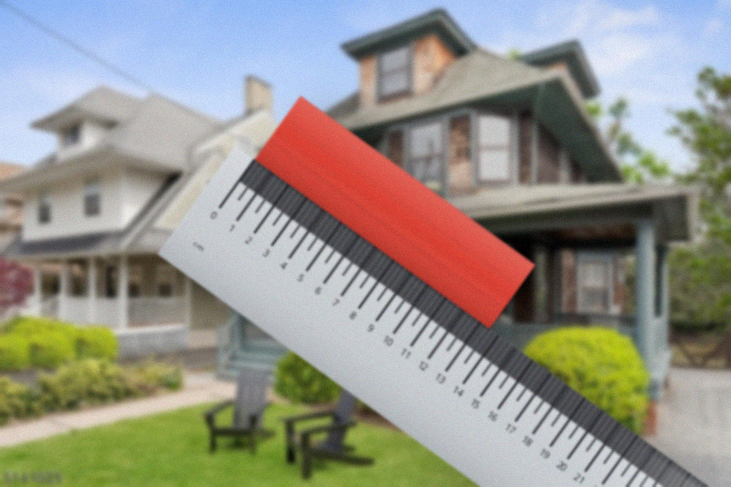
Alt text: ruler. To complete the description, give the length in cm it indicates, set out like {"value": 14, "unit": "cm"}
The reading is {"value": 13.5, "unit": "cm"}
